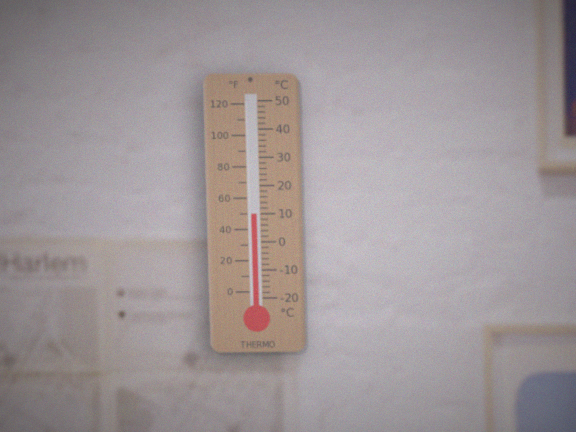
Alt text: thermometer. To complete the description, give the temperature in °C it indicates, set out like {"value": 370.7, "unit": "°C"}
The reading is {"value": 10, "unit": "°C"}
